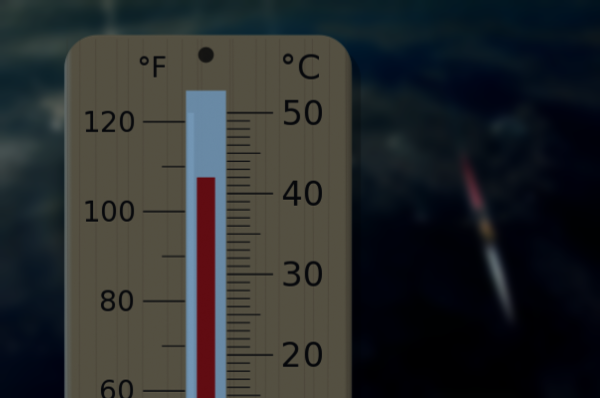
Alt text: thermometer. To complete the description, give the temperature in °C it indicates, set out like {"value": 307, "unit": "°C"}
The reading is {"value": 42, "unit": "°C"}
